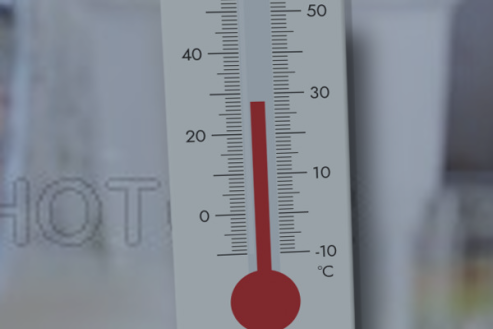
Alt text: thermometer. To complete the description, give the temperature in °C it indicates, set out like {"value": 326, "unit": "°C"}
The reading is {"value": 28, "unit": "°C"}
